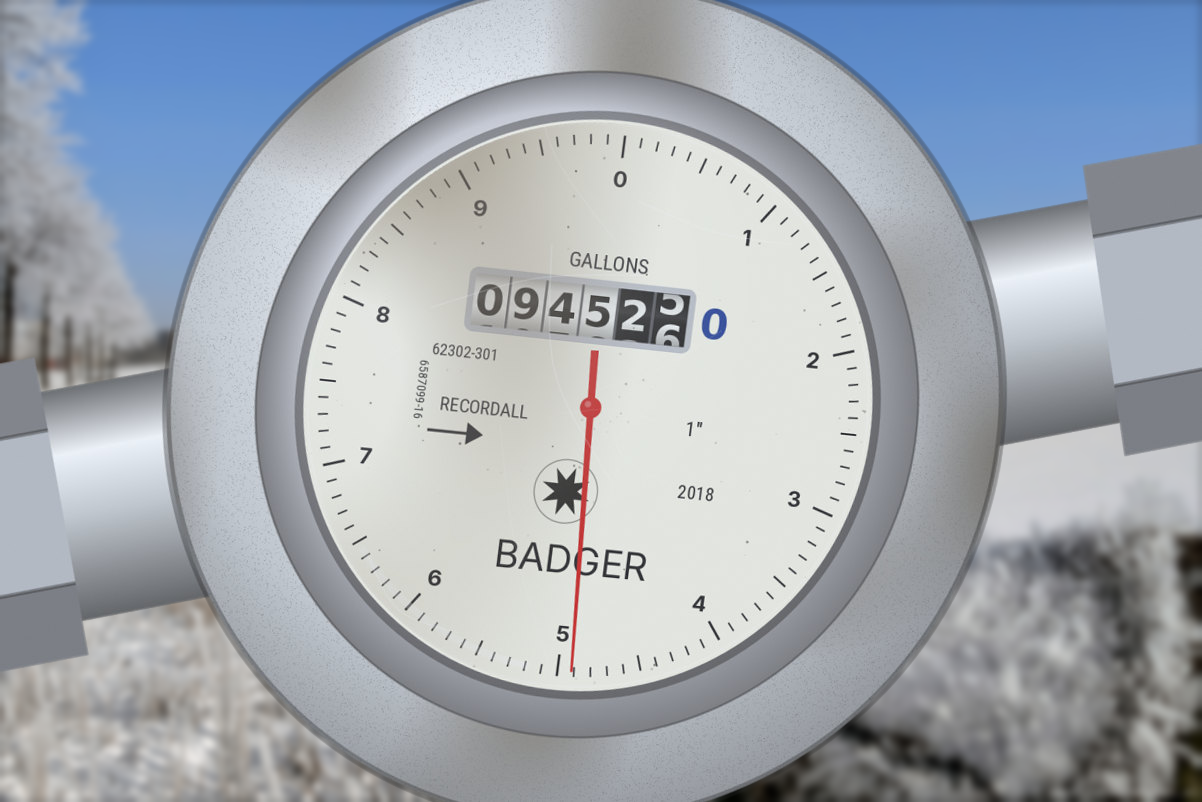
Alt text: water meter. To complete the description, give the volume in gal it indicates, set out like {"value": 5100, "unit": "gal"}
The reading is {"value": 945254.9, "unit": "gal"}
